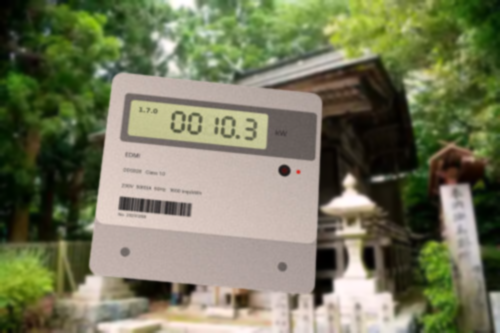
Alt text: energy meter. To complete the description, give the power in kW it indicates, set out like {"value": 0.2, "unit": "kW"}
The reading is {"value": 10.3, "unit": "kW"}
